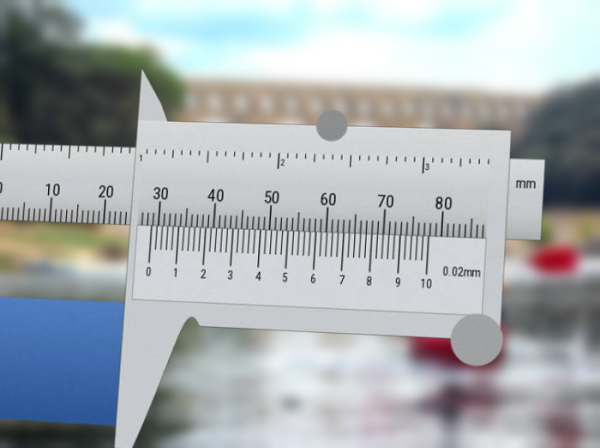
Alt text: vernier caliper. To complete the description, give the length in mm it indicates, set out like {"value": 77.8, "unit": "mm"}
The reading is {"value": 28.8, "unit": "mm"}
